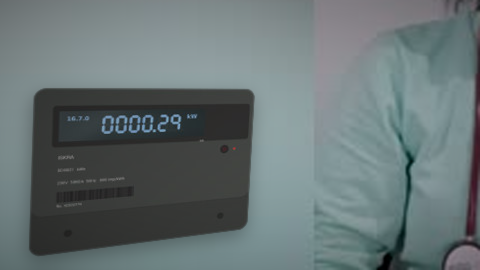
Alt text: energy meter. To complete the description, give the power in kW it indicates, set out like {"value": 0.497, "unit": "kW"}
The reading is {"value": 0.29, "unit": "kW"}
